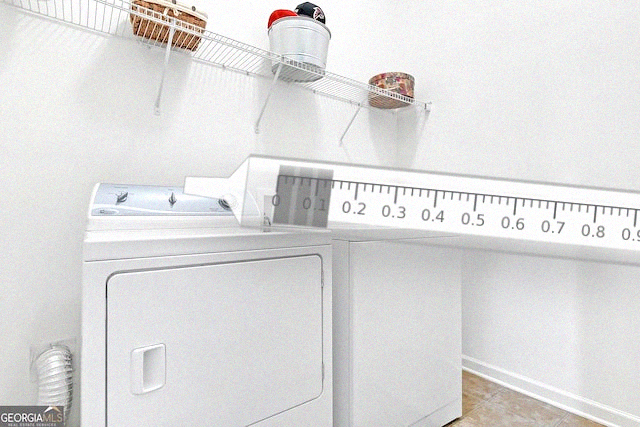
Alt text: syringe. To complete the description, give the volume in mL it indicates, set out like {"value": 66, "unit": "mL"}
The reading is {"value": 0, "unit": "mL"}
